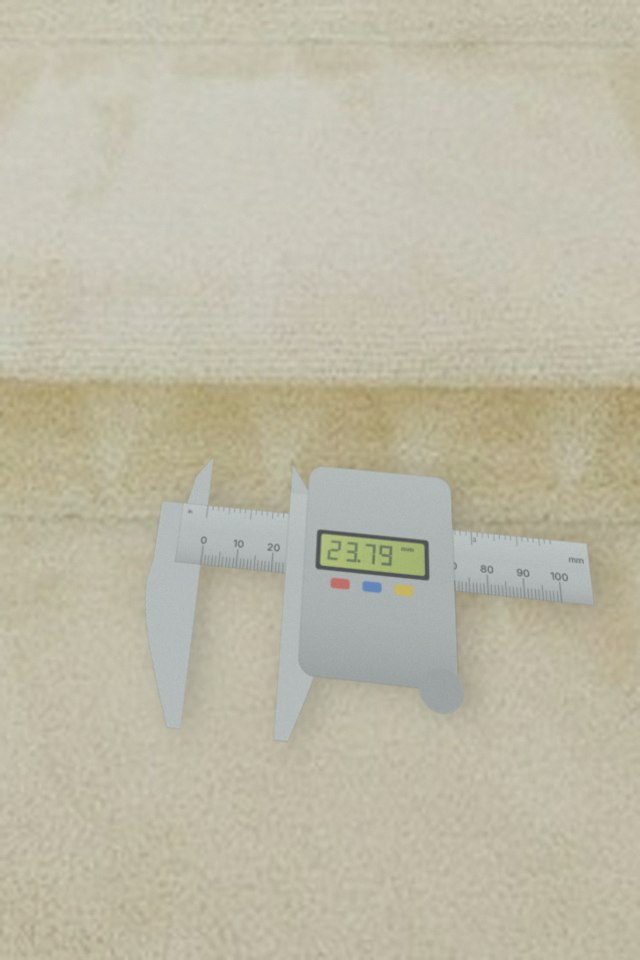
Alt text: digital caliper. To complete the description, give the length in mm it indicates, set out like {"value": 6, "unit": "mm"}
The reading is {"value": 23.79, "unit": "mm"}
